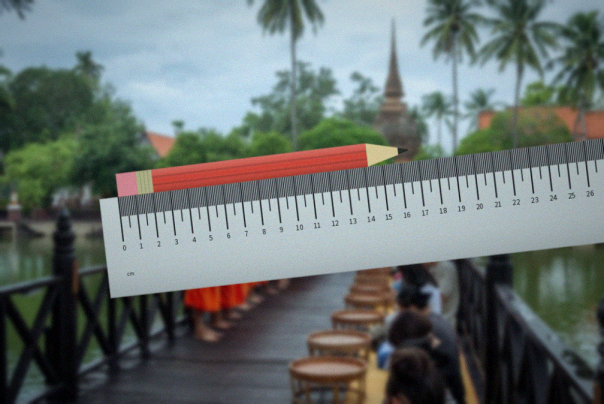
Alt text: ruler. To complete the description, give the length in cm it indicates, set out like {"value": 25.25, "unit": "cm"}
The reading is {"value": 16.5, "unit": "cm"}
